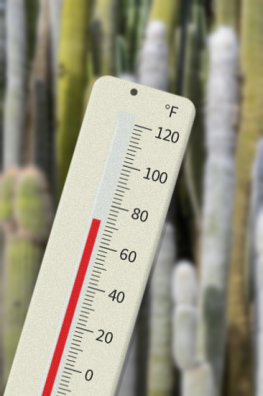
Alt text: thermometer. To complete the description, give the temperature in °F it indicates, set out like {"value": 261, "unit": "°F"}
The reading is {"value": 72, "unit": "°F"}
